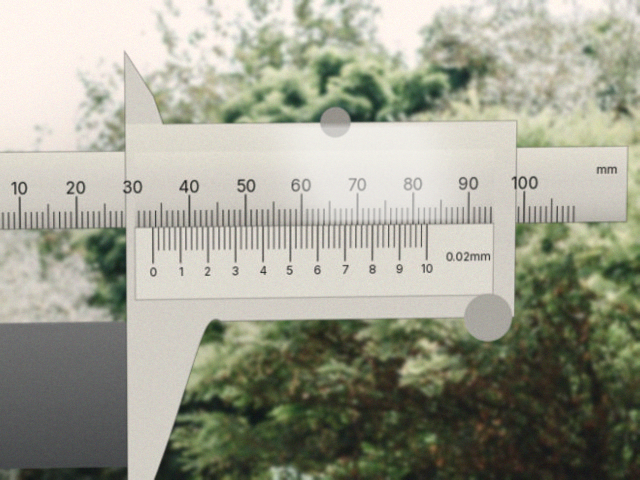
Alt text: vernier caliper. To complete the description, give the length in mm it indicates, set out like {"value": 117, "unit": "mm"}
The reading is {"value": 33.5, "unit": "mm"}
